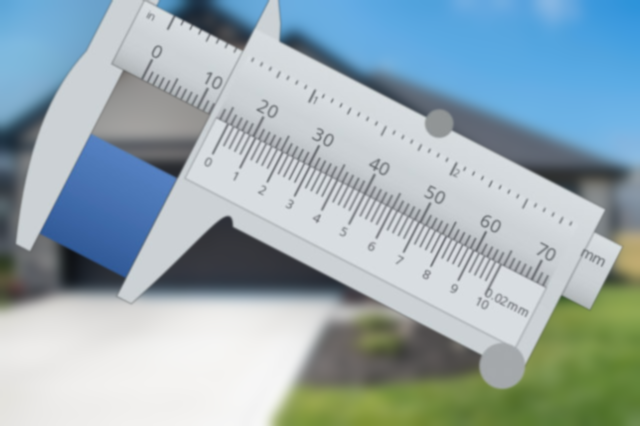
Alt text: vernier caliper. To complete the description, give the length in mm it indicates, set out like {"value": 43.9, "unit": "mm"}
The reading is {"value": 15.5, "unit": "mm"}
